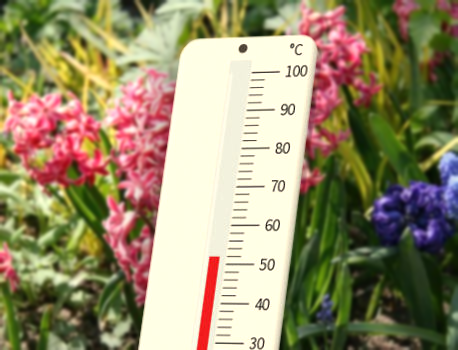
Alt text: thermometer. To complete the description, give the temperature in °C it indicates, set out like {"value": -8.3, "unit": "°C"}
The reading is {"value": 52, "unit": "°C"}
